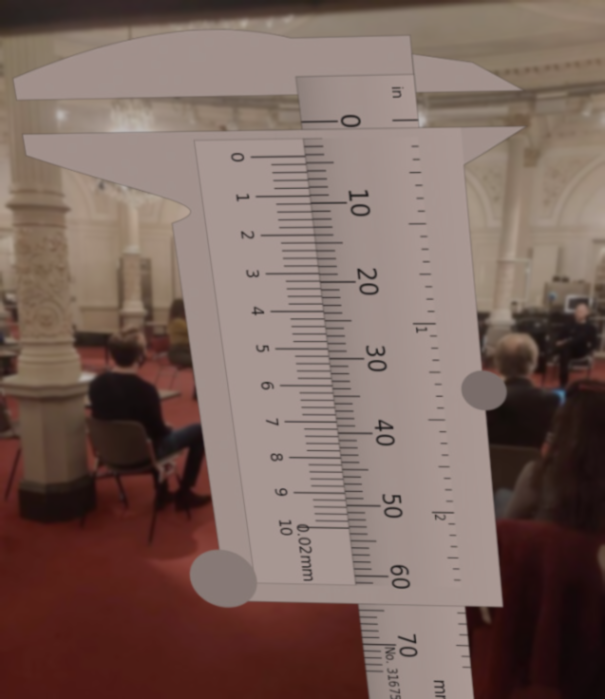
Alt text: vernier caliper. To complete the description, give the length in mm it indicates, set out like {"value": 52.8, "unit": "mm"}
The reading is {"value": 4.2, "unit": "mm"}
